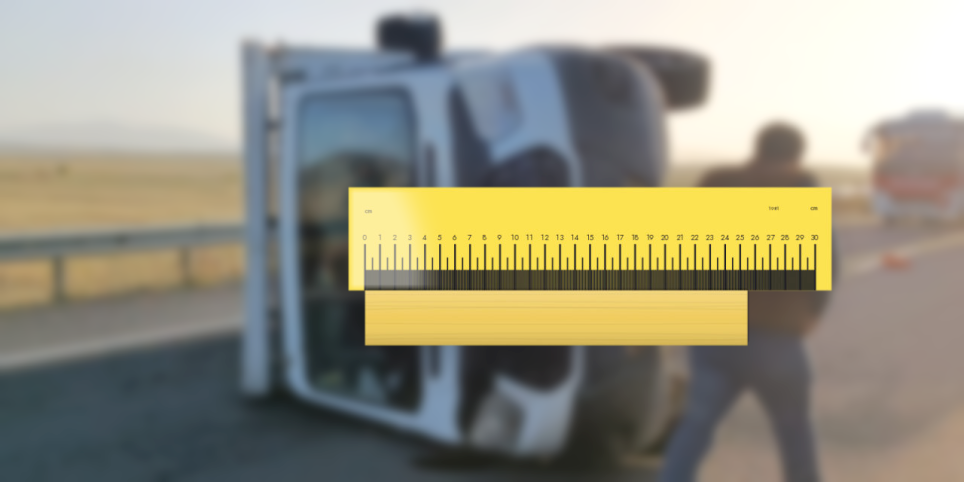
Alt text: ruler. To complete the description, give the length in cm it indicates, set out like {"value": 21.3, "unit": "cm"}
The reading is {"value": 25.5, "unit": "cm"}
